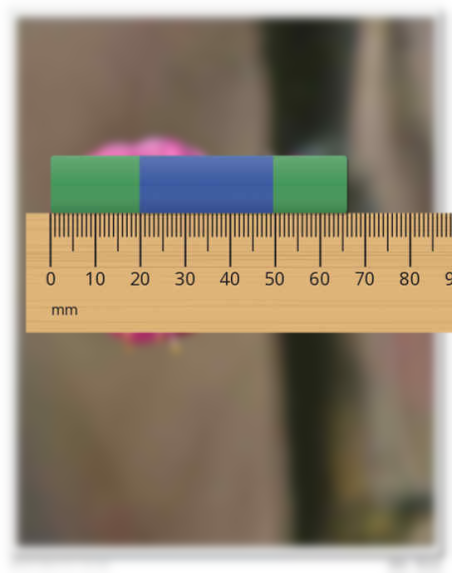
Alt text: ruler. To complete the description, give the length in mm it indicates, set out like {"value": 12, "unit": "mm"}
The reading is {"value": 66, "unit": "mm"}
